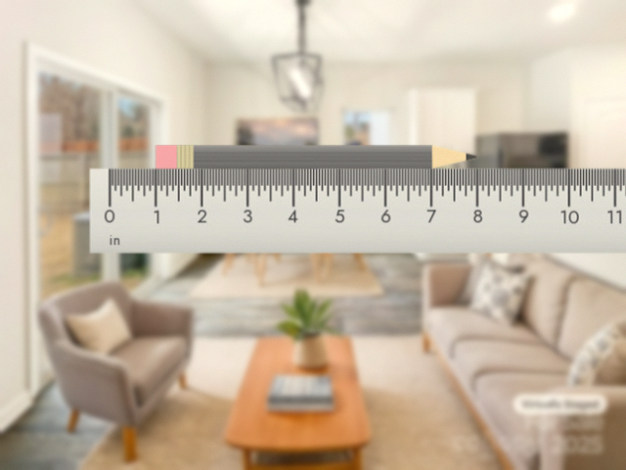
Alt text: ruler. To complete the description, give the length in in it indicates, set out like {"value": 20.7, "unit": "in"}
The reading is {"value": 7, "unit": "in"}
